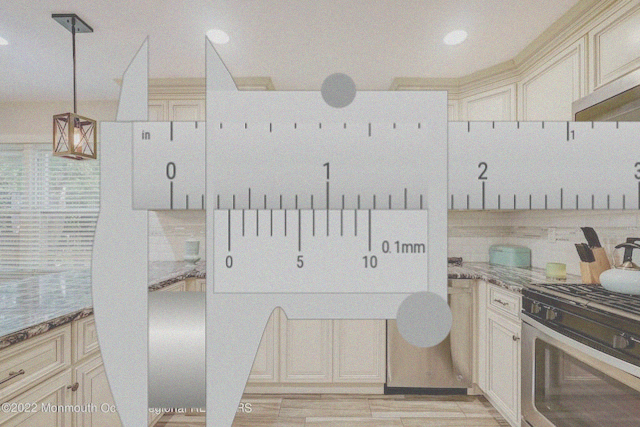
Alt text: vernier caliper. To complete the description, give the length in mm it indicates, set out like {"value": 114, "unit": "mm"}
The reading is {"value": 3.7, "unit": "mm"}
